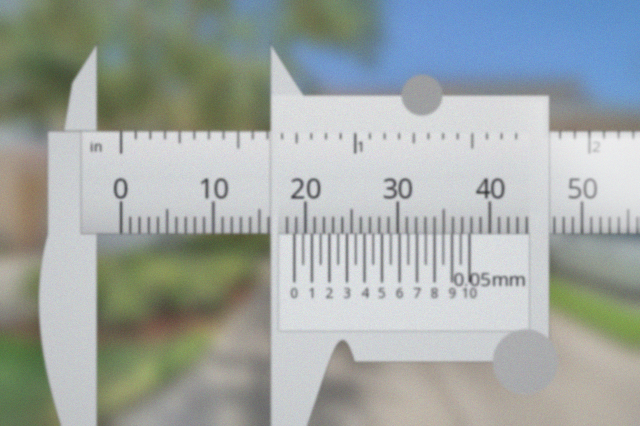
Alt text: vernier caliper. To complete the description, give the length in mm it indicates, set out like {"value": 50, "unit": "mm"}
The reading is {"value": 18.8, "unit": "mm"}
